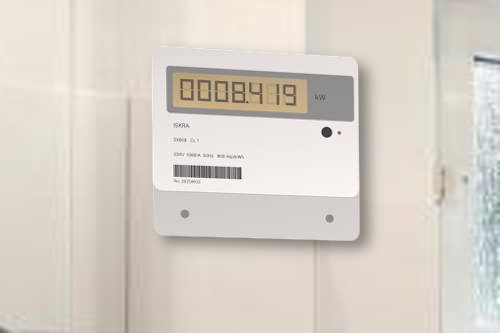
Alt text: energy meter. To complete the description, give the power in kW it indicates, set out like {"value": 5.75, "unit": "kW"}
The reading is {"value": 8.419, "unit": "kW"}
